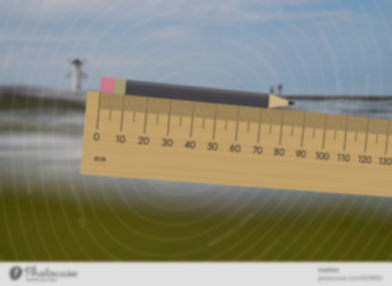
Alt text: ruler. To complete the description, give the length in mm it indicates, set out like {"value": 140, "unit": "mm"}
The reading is {"value": 85, "unit": "mm"}
